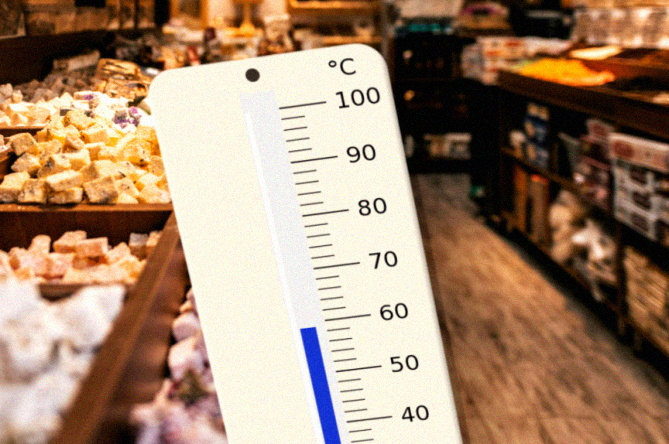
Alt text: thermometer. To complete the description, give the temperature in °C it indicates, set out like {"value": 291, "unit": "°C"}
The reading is {"value": 59, "unit": "°C"}
